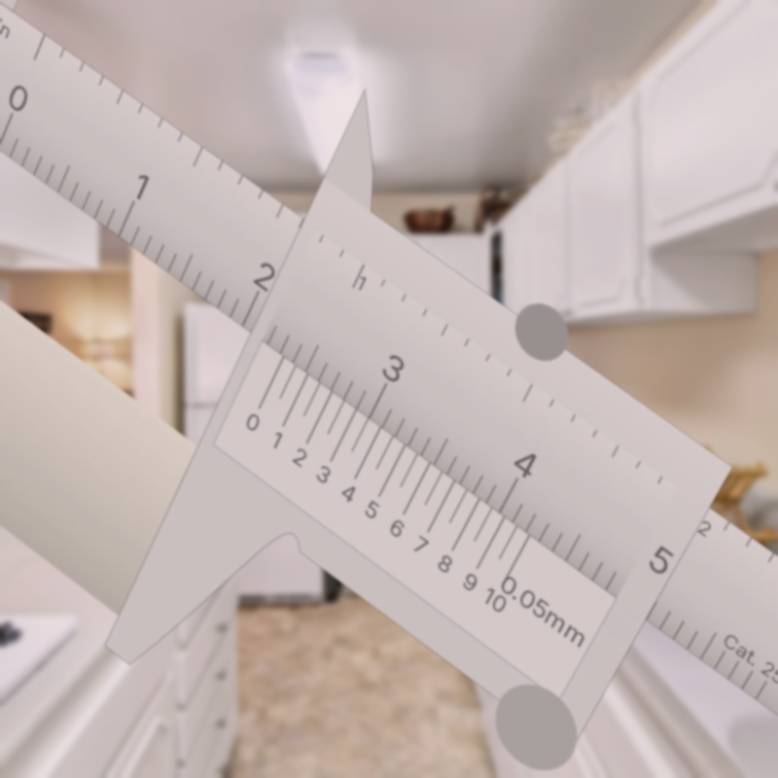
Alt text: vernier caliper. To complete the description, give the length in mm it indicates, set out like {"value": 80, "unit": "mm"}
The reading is {"value": 23.3, "unit": "mm"}
